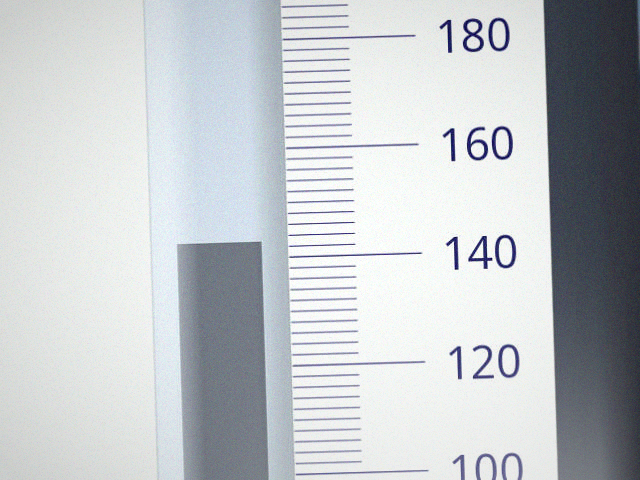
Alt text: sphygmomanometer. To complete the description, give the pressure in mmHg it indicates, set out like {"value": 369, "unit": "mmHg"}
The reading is {"value": 143, "unit": "mmHg"}
